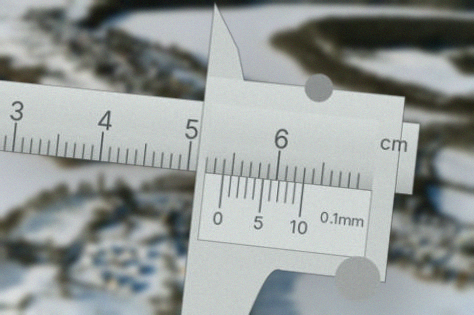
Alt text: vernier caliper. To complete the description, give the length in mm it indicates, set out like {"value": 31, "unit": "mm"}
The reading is {"value": 54.0, "unit": "mm"}
